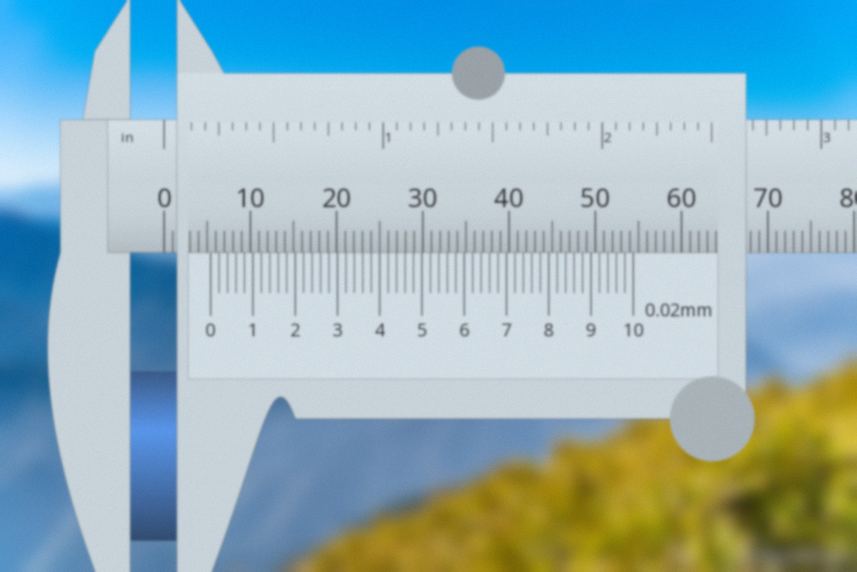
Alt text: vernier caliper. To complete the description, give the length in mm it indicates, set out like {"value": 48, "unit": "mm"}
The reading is {"value": 5.4, "unit": "mm"}
